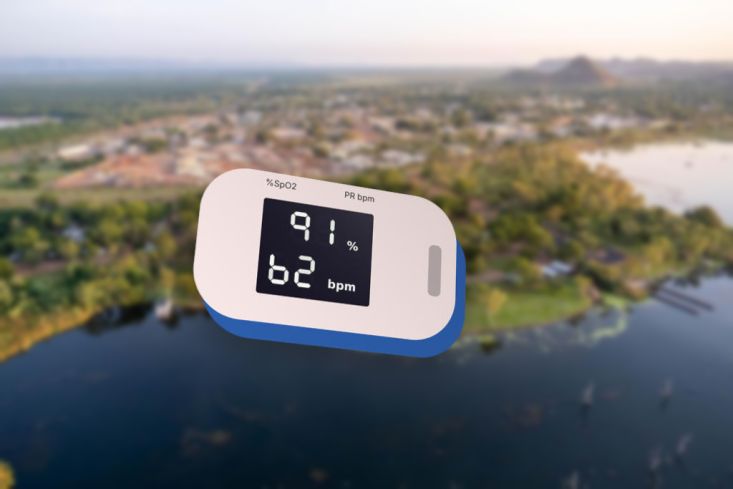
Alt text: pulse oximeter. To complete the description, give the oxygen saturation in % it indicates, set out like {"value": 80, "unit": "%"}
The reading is {"value": 91, "unit": "%"}
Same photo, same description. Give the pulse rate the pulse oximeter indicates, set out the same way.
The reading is {"value": 62, "unit": "bpm"}
